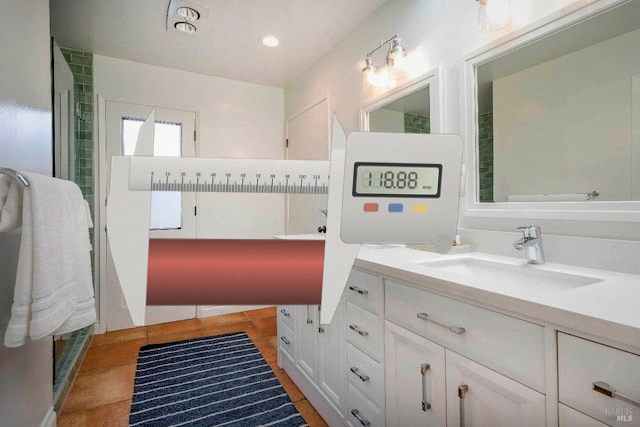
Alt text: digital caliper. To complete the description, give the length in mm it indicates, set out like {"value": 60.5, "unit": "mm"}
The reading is {"value": 118.88, "unit": "mm"}
